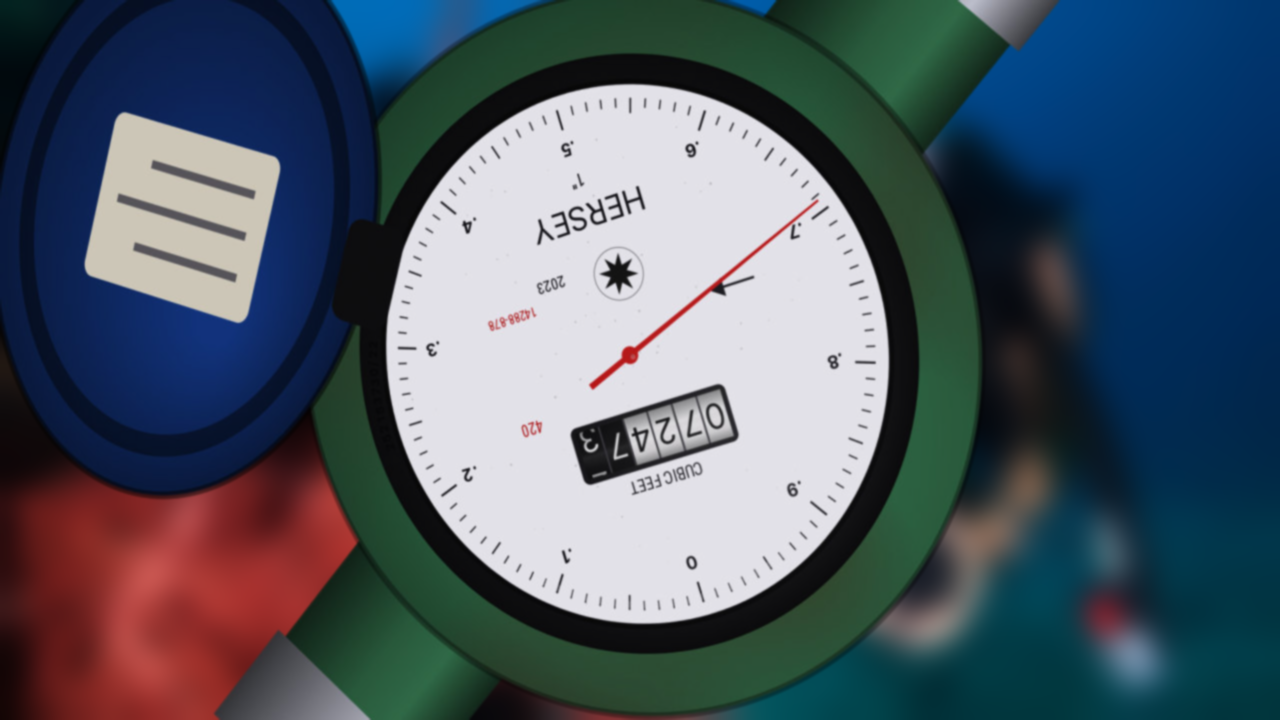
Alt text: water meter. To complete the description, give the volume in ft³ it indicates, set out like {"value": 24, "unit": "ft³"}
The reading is {"value": 72472.69, "unit": "ft³"}
